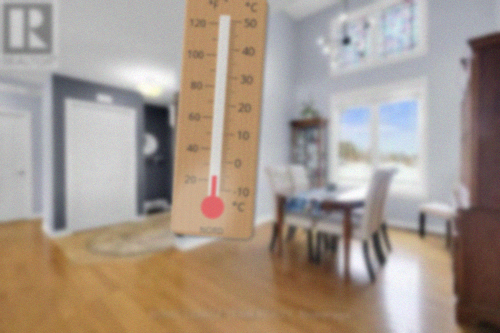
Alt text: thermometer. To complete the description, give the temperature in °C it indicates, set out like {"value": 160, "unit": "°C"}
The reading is {"value": -5, "unit": "°C"}
